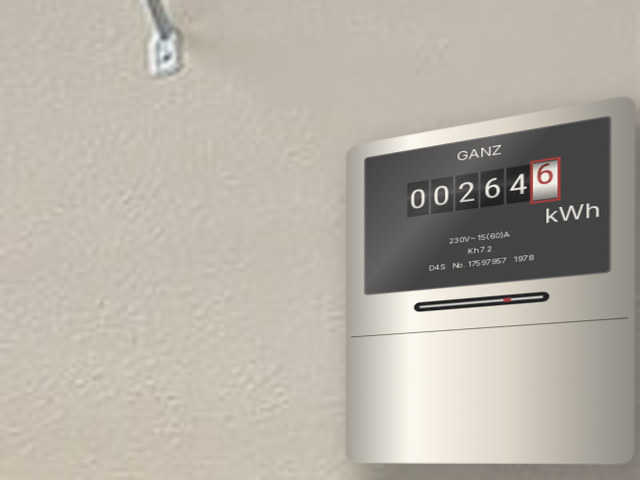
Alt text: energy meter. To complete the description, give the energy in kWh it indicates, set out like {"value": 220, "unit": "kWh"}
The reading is {"value": 264.6, "unit": "kWh"}
